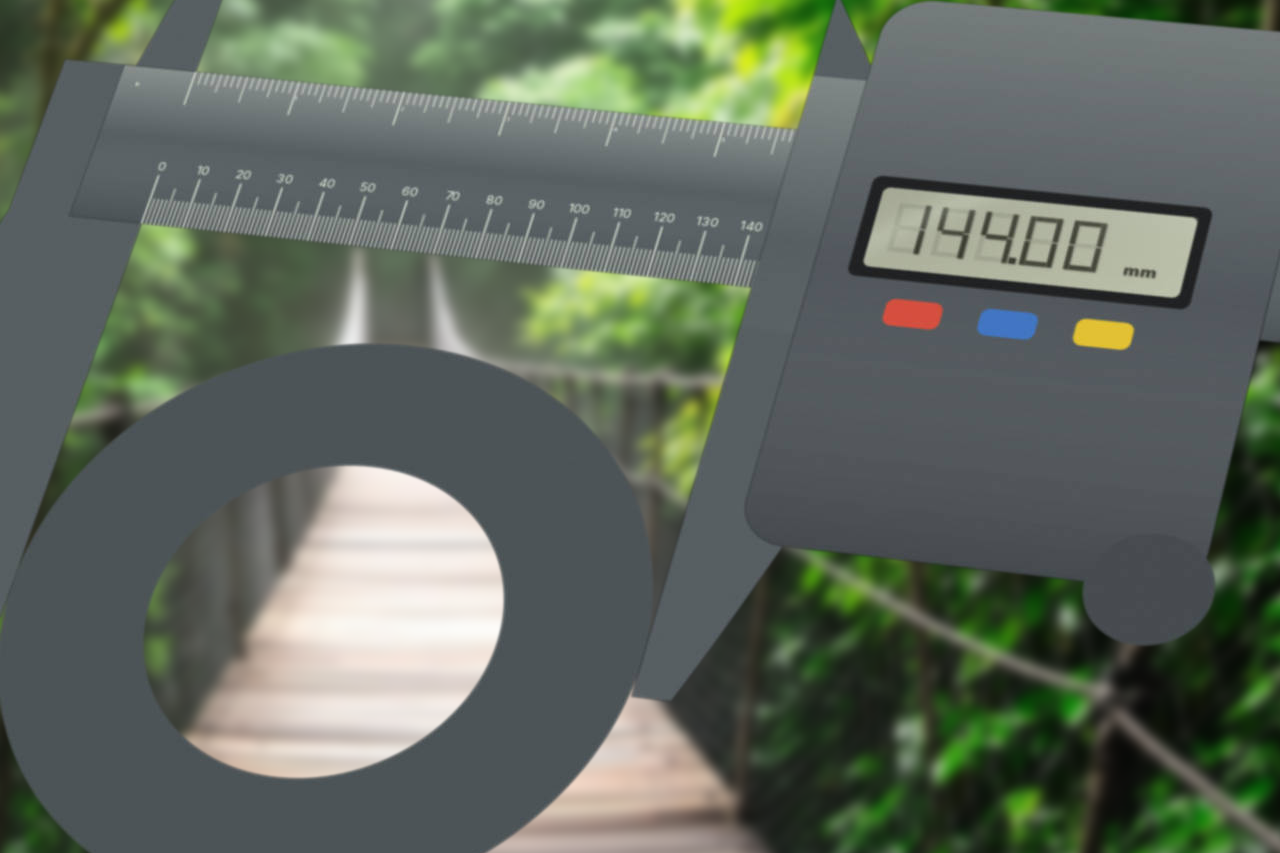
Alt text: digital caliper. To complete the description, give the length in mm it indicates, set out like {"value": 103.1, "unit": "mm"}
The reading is {"value": 144.00, "unit": "mm"}
